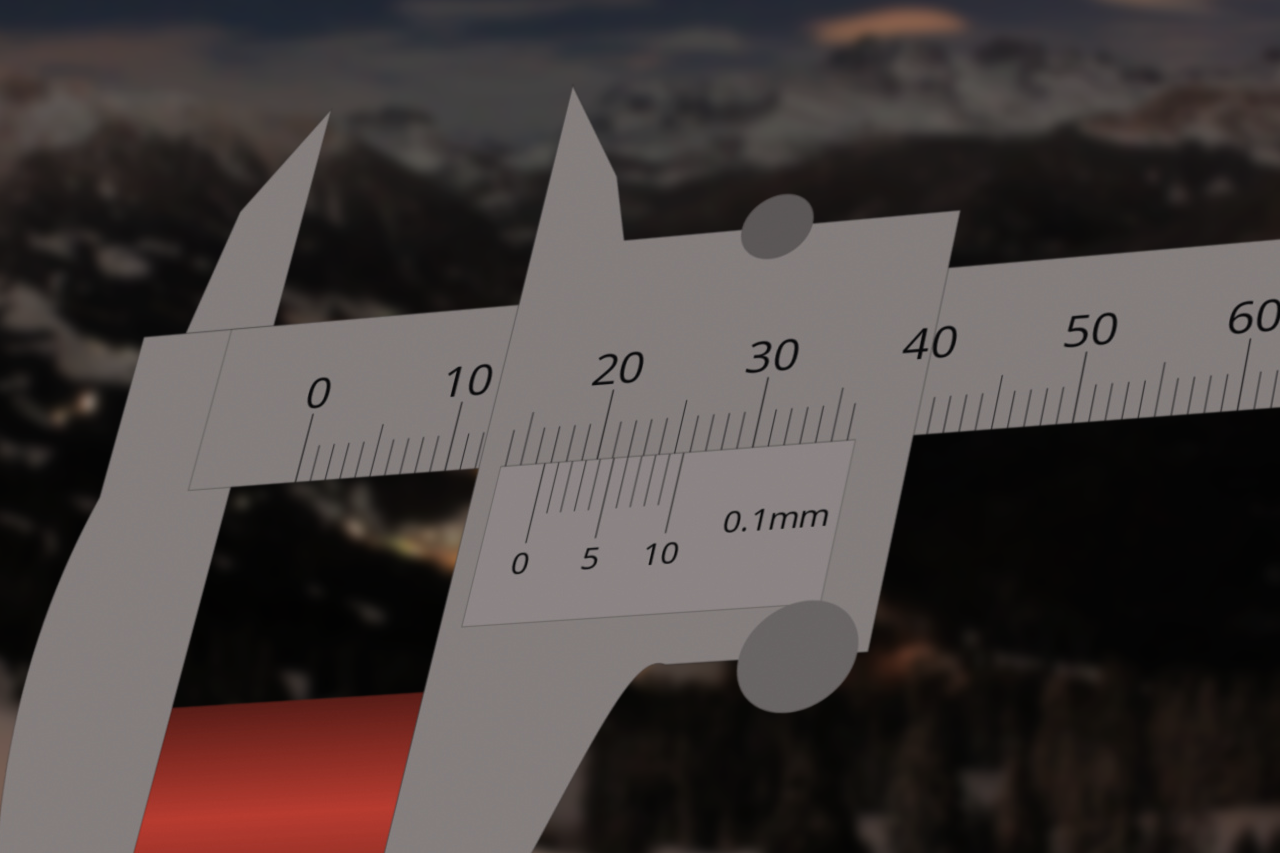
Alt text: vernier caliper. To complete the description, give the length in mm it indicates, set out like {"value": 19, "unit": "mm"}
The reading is {"value": 16.6, "unit": "mm"}
